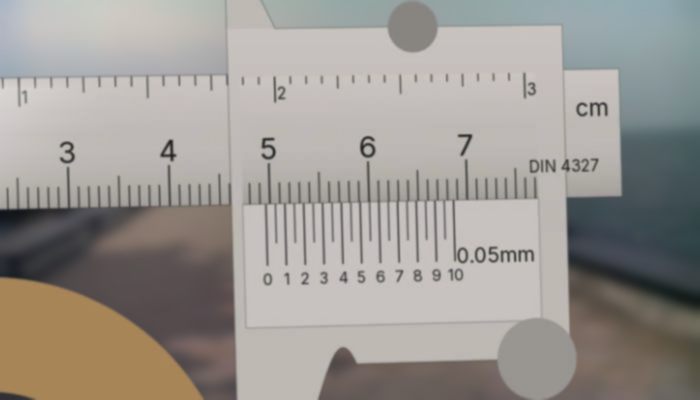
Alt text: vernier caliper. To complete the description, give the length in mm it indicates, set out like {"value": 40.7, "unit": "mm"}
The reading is {"value": 49.6, "unit": "mm"}
